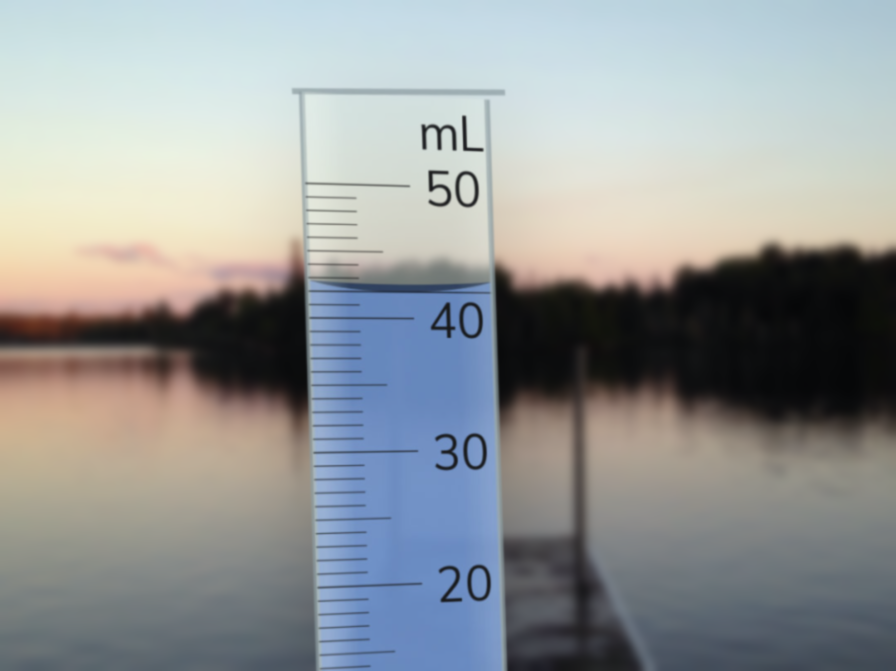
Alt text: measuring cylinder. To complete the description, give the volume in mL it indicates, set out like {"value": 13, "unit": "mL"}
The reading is {"value": 42, "unit": "mL"}
